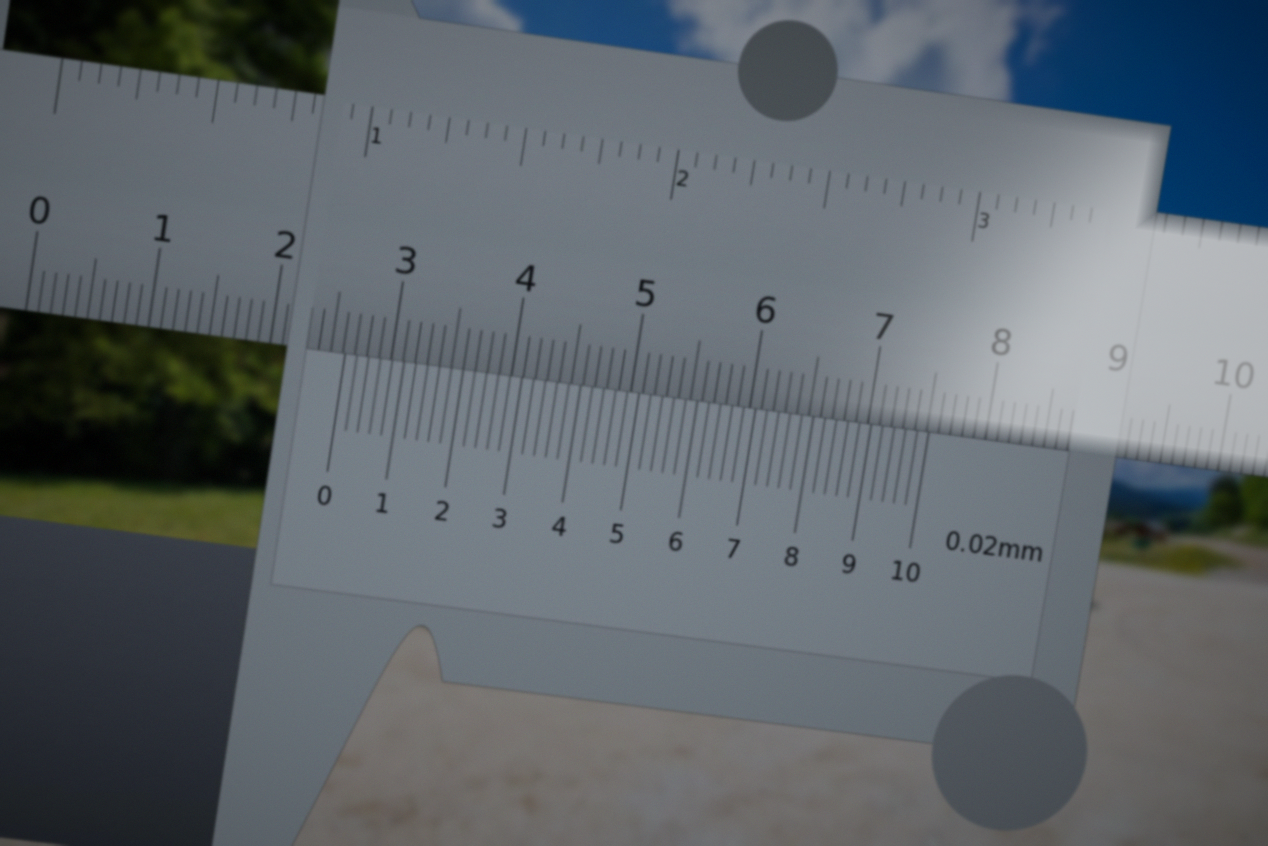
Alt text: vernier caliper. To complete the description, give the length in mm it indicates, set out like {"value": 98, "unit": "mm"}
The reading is {"value": 26.2, "unit": "mm"}
